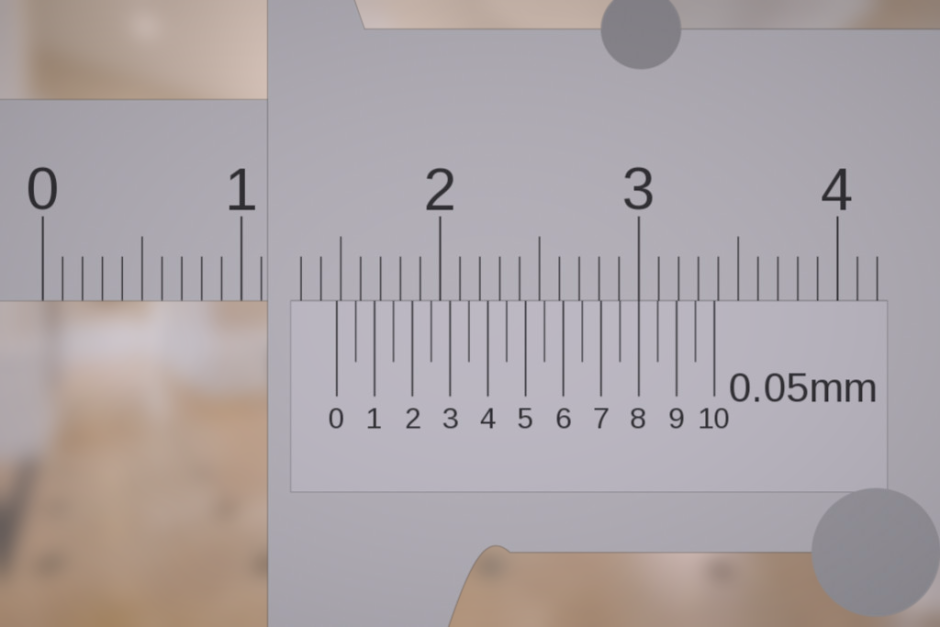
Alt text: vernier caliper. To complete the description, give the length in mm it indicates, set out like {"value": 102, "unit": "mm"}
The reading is {"value": 14.8, "unit": "mm"}
